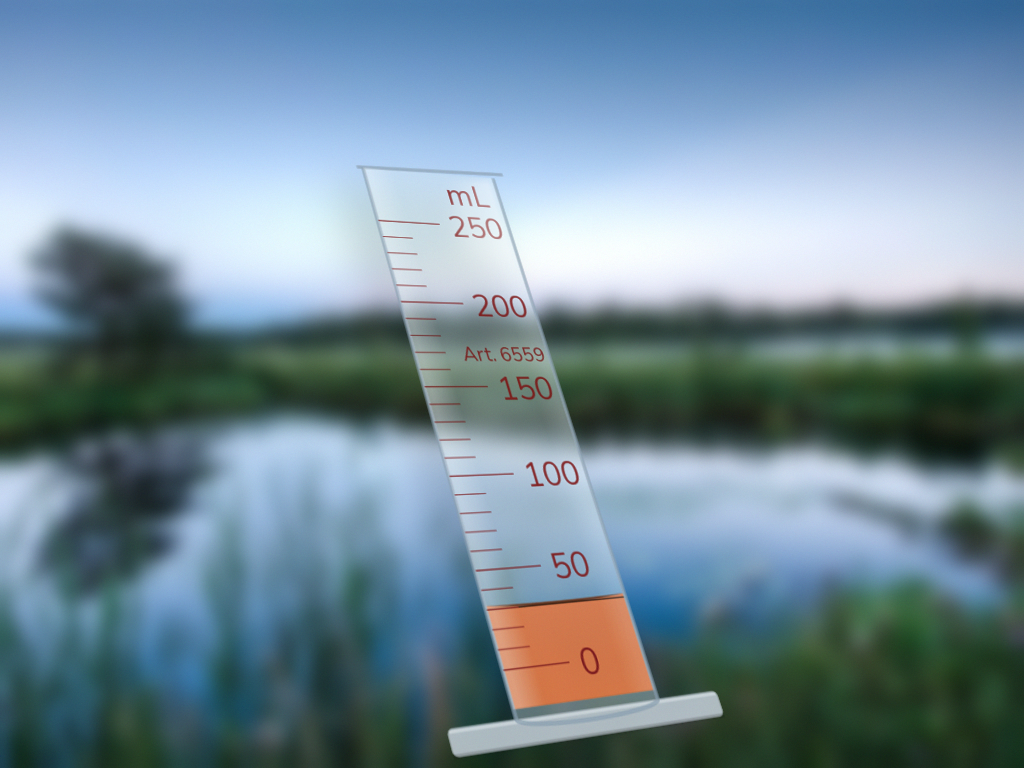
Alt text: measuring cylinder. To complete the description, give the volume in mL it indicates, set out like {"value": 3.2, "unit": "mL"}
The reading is {"value": 30, "unit": "mL"}
